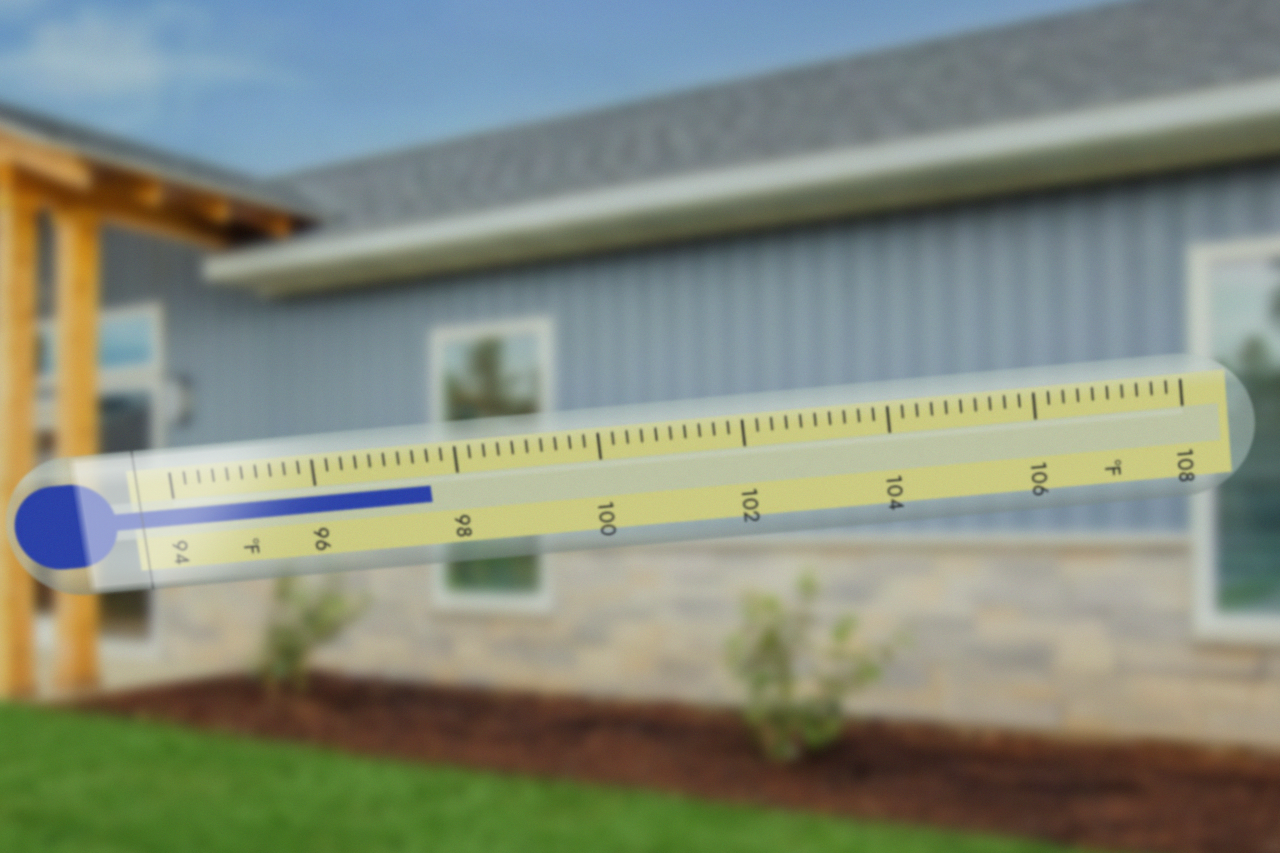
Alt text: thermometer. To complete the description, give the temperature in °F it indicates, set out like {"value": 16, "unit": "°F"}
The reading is {"value": 97.6, "unit": "°F"}
